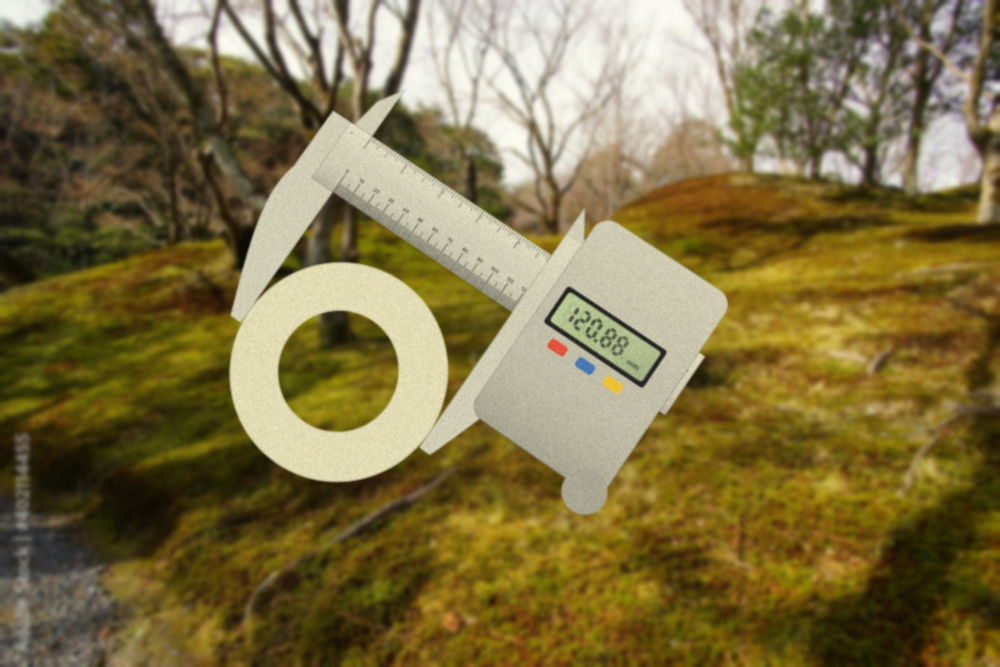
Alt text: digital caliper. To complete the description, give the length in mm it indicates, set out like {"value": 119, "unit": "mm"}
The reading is {"value": 120.88, "unit": "mm"}
